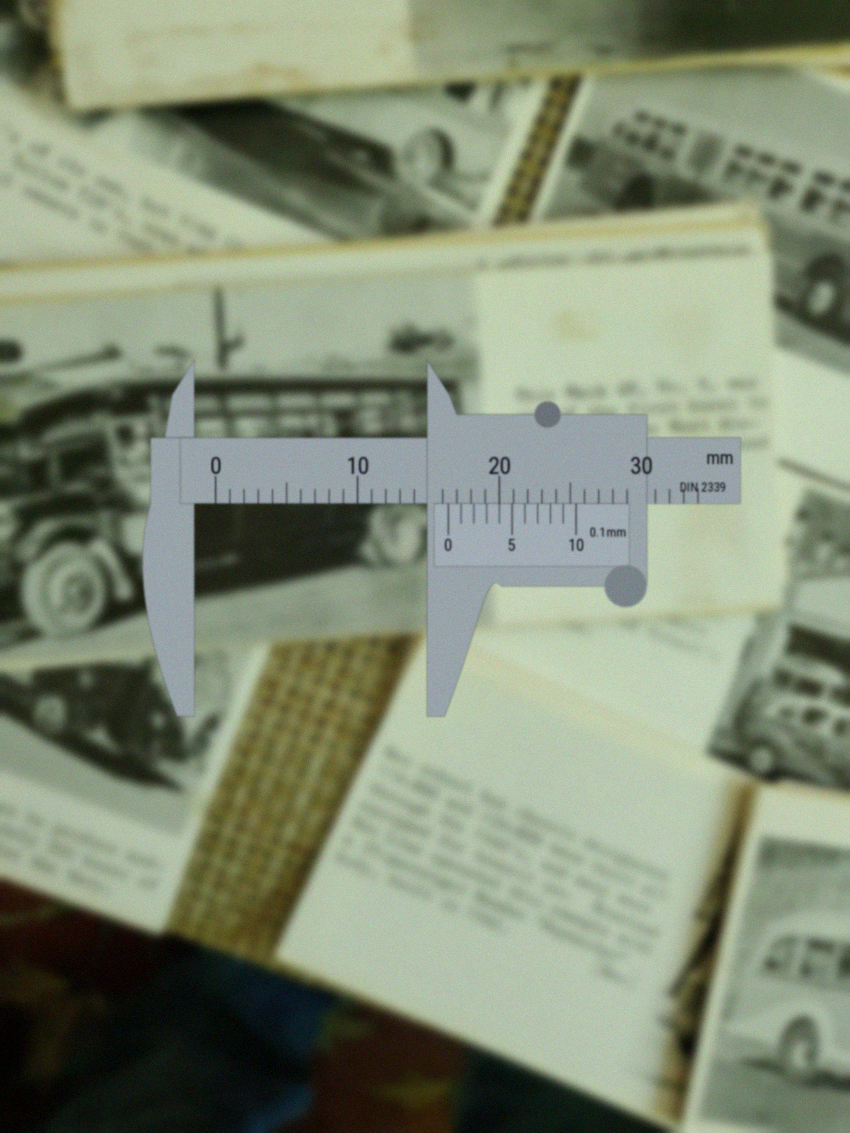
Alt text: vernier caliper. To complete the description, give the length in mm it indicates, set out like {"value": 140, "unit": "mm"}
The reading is {"value": 16.4, "unit": "mm"}
